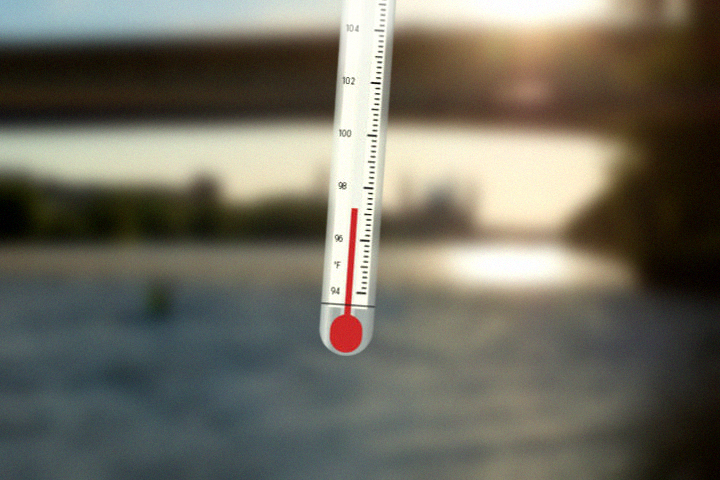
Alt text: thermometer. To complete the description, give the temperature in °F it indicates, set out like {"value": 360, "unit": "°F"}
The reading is {"value": 97.2, "unit": "°F"}
